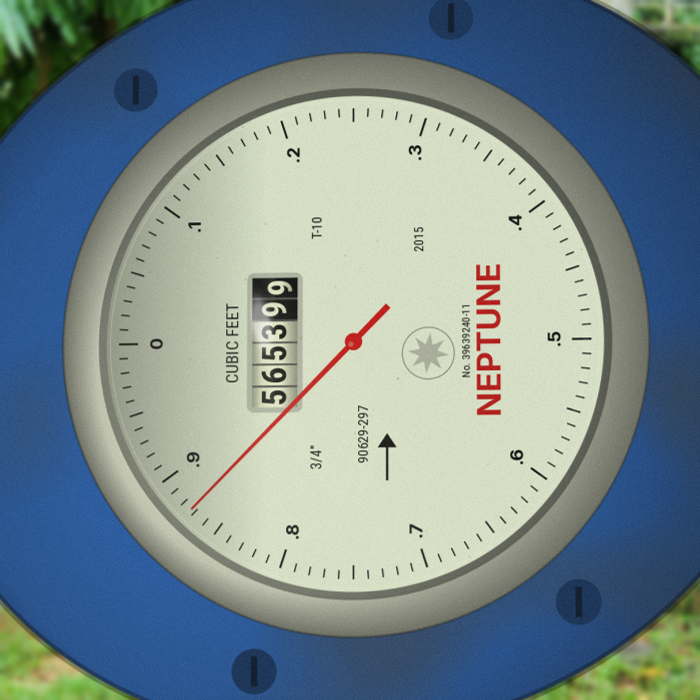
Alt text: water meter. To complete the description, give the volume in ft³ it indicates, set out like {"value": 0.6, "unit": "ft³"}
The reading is {"value": 565398.87, "unit": "ft³"}
